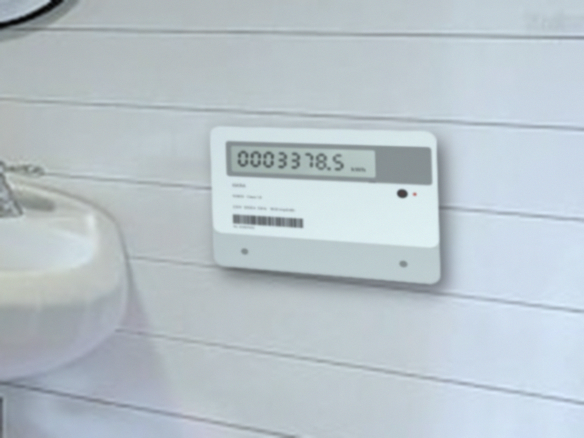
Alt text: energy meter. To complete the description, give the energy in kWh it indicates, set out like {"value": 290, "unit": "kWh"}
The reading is {"value": 3378.5, "unit": "kWh"}
